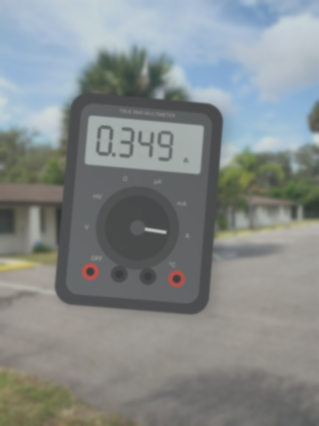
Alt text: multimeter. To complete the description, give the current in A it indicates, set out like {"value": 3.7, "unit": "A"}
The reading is {"value": 0.349, "unit": "A"}
